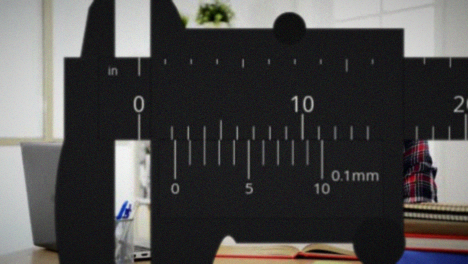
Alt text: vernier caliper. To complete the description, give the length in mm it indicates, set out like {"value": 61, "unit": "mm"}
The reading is {"value": 2.2, "unit": "mm"}
